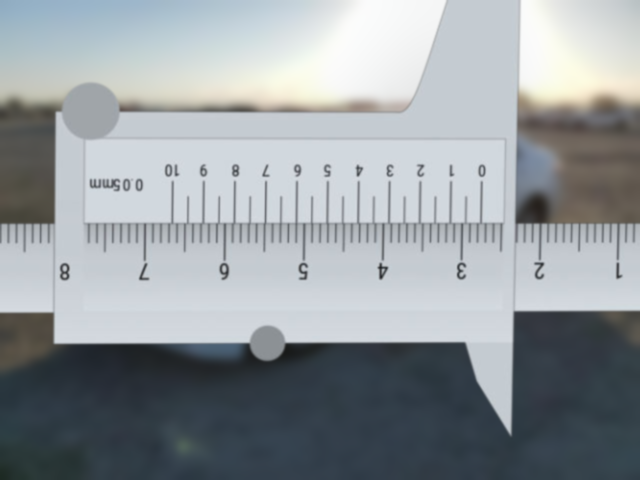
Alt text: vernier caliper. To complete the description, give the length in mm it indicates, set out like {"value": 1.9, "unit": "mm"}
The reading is {"value": 27.6, "unit": "mm"}
